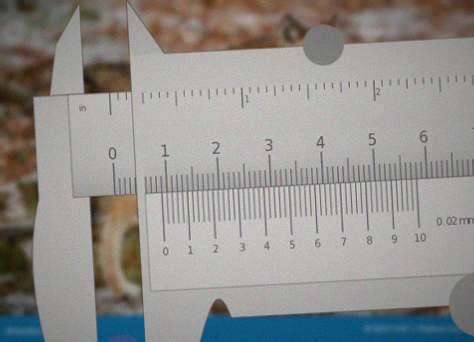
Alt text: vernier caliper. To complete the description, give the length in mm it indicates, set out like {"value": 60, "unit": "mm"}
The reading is {"value": 9.0, "unit": "mm"}
